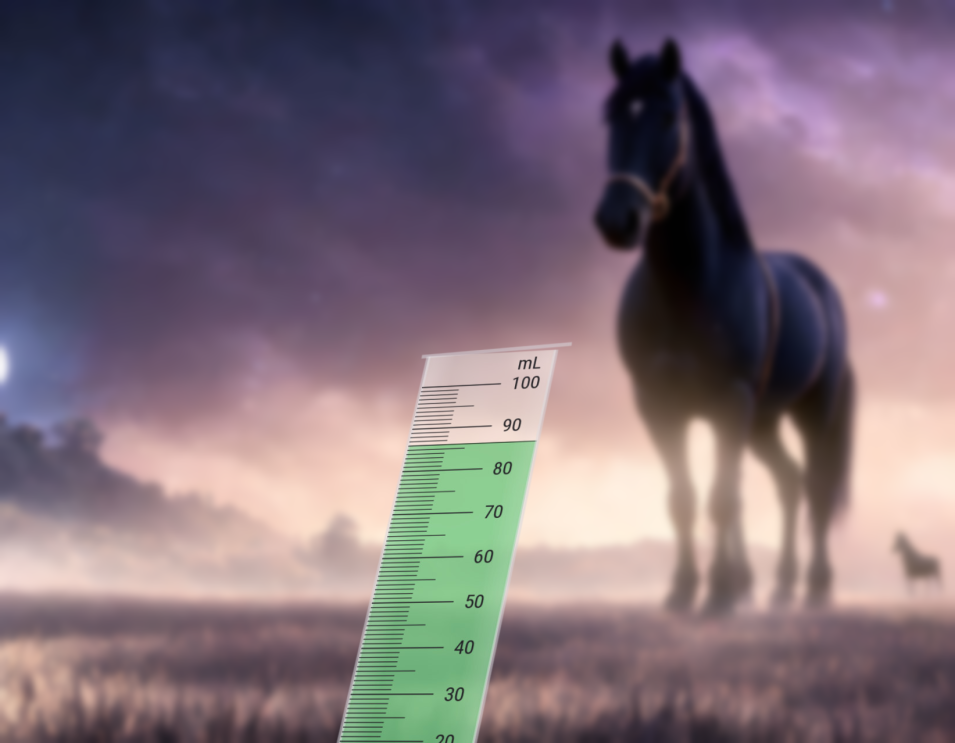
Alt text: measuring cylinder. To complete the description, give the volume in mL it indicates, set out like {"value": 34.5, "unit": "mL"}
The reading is {"value": 86, "unit": "mL"}
